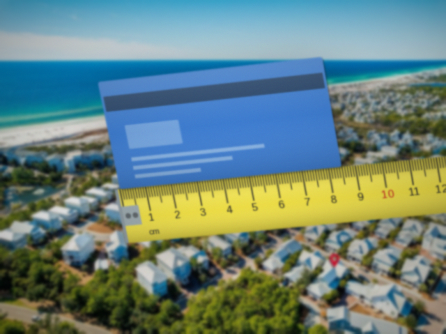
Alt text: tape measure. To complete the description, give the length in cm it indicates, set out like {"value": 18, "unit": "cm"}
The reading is {"value": 8.5, "unit": "cm"}
